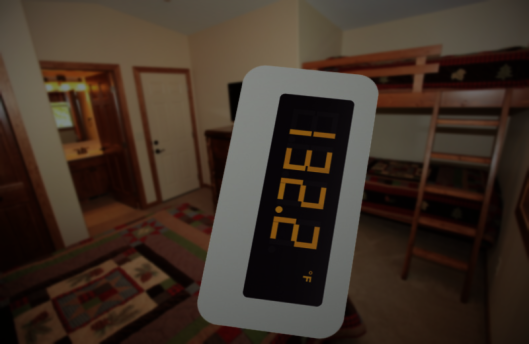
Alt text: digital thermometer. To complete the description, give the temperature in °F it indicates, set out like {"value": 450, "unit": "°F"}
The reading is {"value": 132.2, "unit": "°F"}
